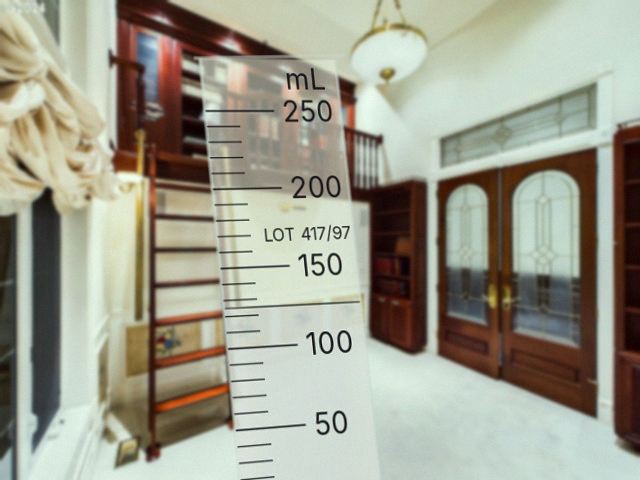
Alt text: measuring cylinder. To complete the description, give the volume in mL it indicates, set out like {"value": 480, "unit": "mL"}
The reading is {"value": 125, "unit": "mL"}
